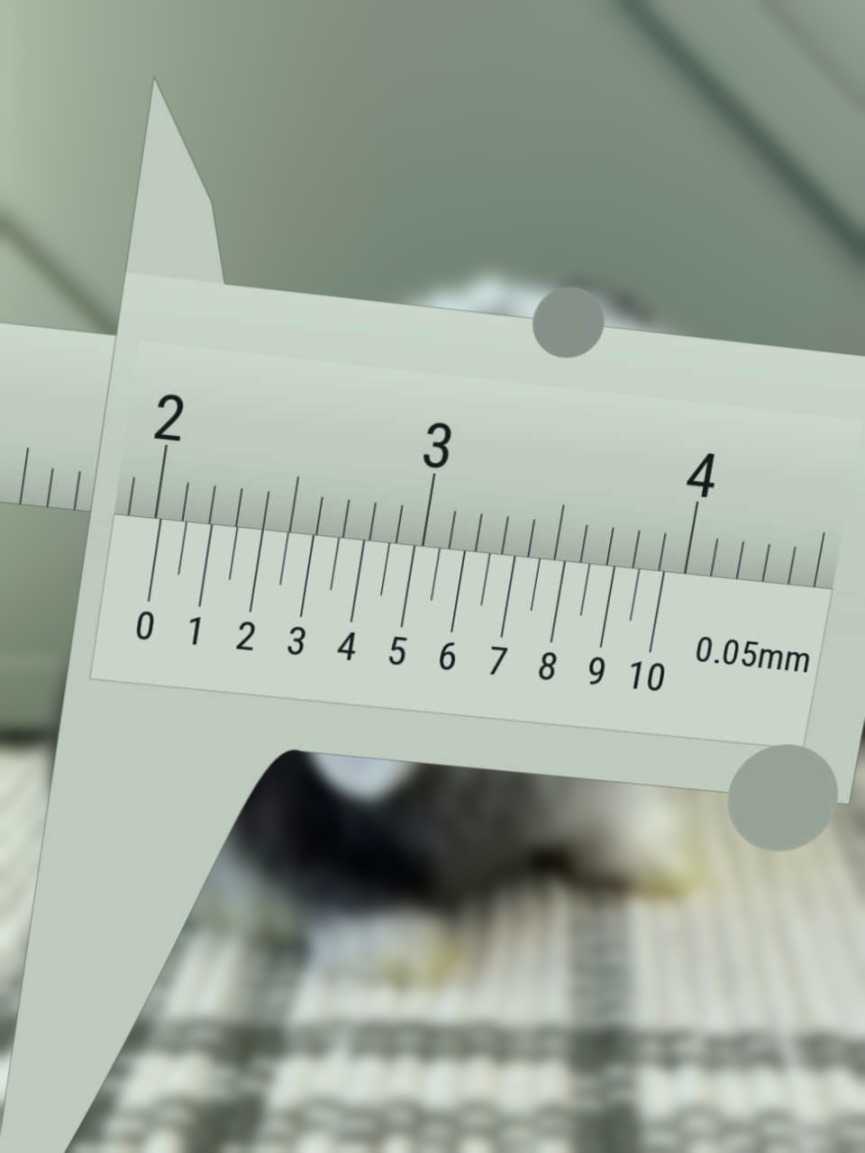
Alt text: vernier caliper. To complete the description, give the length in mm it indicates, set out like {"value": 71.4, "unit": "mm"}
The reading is {"value": 20.20, "unit": "mm"}
